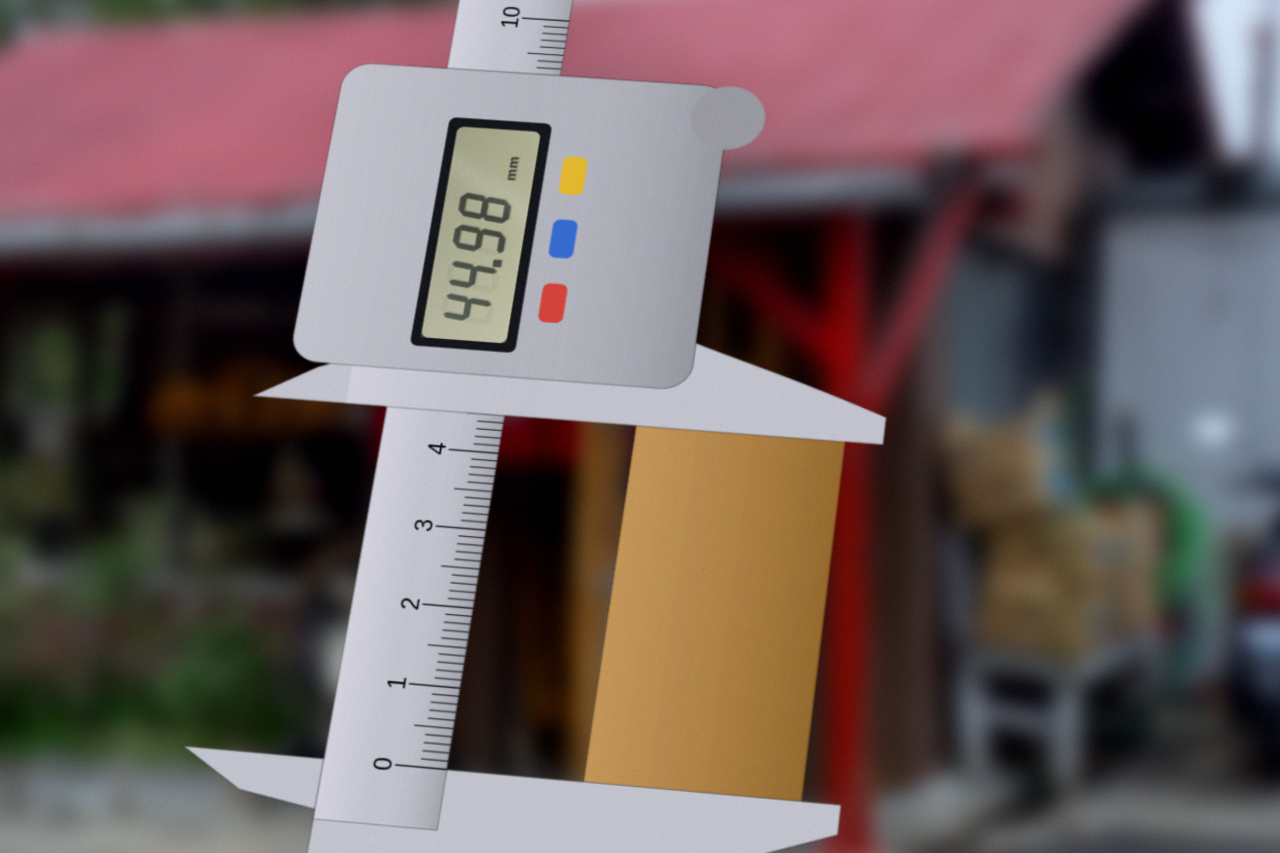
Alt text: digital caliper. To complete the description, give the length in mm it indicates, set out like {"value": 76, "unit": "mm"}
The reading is {"value": 44.98, "unit": "mm"}
